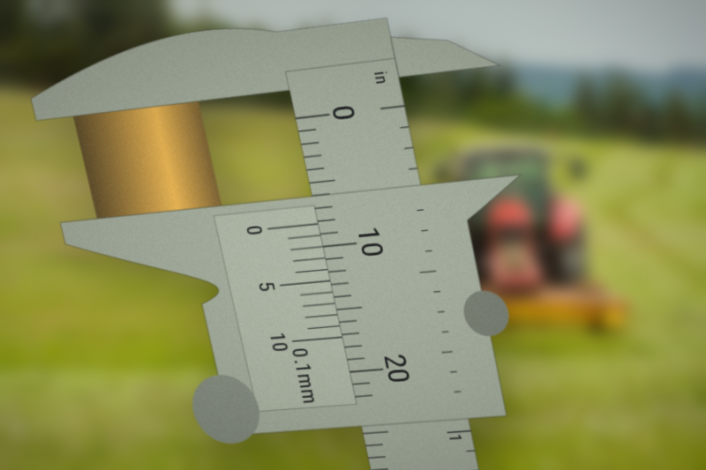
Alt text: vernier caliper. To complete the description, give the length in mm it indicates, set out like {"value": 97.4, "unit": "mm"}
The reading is {"value": 8.2, "unit": "mm"}
